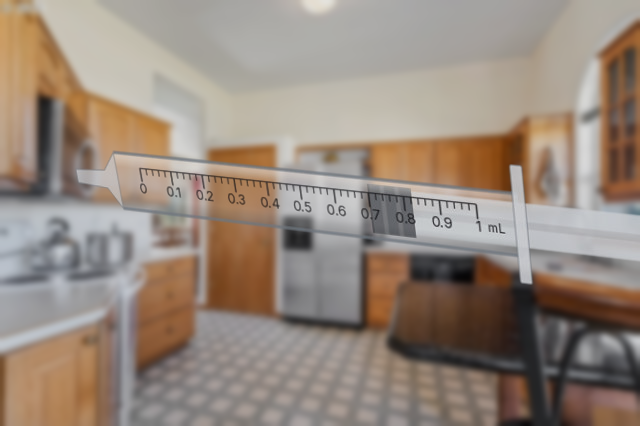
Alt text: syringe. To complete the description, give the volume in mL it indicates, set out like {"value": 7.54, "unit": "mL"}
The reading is {"value": 0.7, "unit": "mL"}
